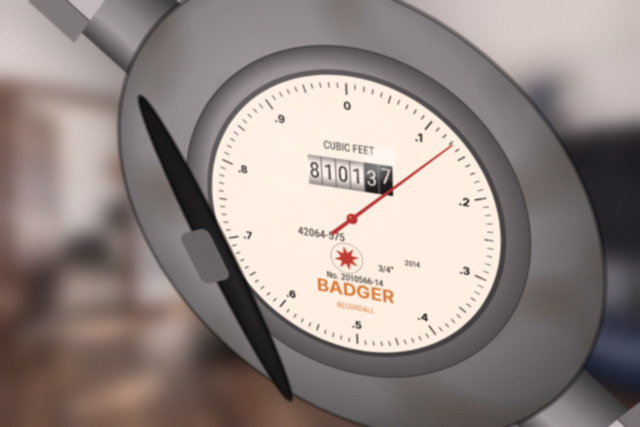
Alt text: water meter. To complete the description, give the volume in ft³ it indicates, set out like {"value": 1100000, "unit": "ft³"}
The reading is {"value": 810137.13, "unit": "ft³"}
